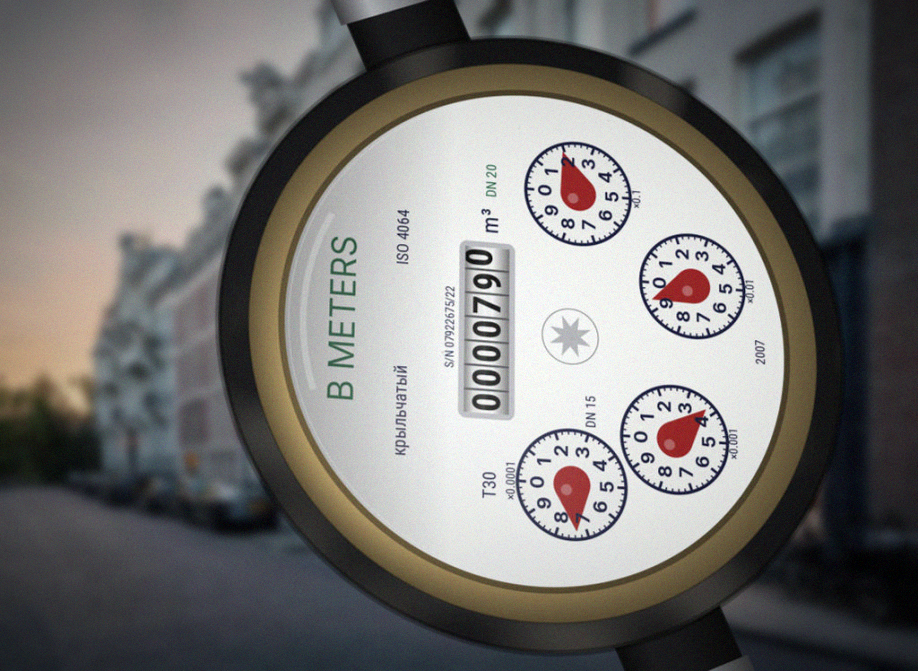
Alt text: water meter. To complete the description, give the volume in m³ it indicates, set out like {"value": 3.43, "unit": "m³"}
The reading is {"value": 790.1937, "unit": "m³"}
